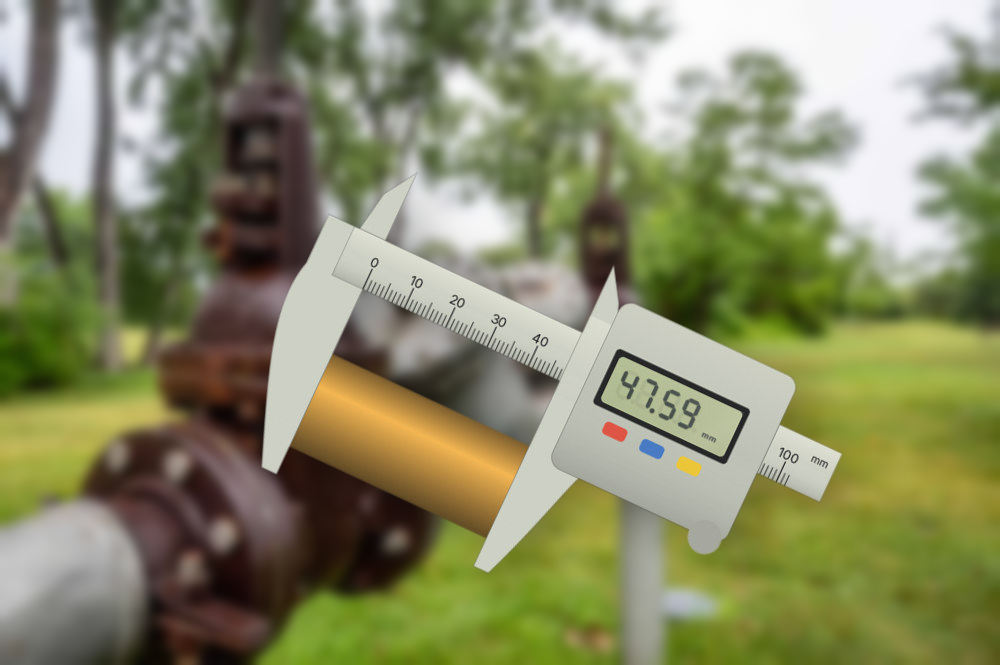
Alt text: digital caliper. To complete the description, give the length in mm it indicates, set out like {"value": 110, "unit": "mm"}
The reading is {"value": 47.59, "unit": "mm"}
